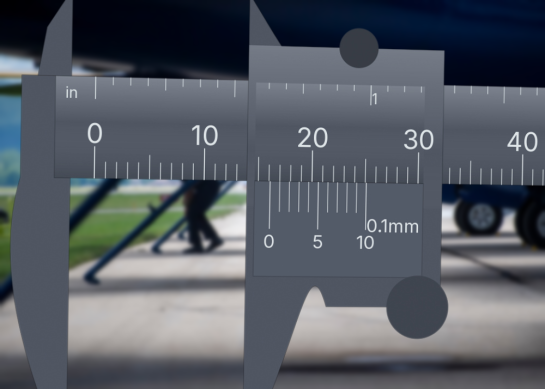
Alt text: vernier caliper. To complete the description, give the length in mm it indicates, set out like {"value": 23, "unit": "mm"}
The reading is {"value": 16.1, "unit": "mm"}
